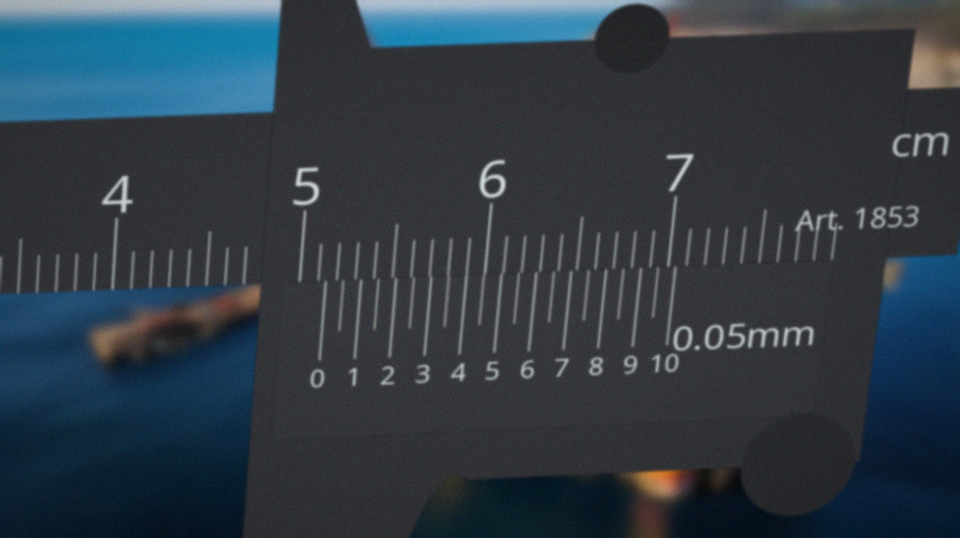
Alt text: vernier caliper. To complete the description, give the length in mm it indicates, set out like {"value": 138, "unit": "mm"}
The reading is {"value": 51.4, "unit": "mm"}
